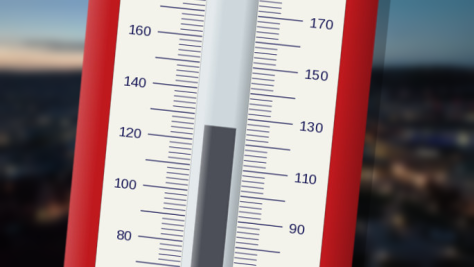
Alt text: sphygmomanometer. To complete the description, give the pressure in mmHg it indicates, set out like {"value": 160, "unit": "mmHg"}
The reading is {"value": 126, "unit": "mmHg"}
